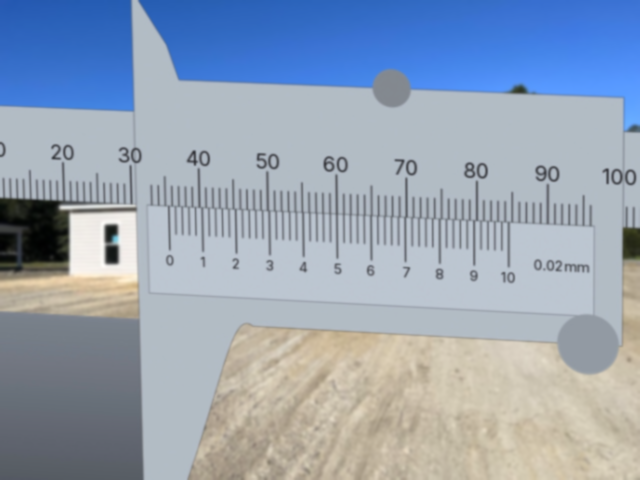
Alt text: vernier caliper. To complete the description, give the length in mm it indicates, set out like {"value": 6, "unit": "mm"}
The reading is {"value": 35.5, "unit": "mm"}
